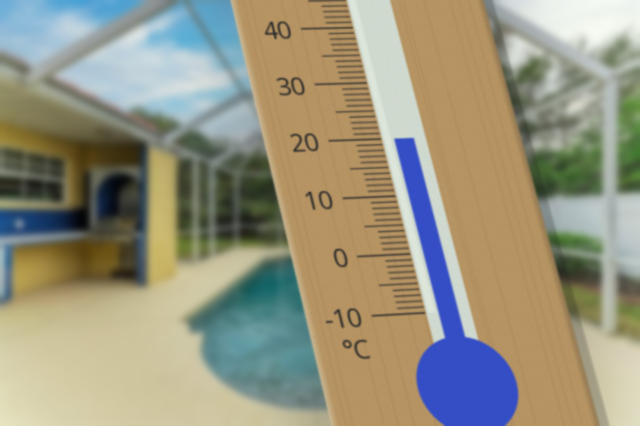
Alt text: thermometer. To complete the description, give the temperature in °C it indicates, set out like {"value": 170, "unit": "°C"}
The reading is {"value": 20, "unit": "°C"}
